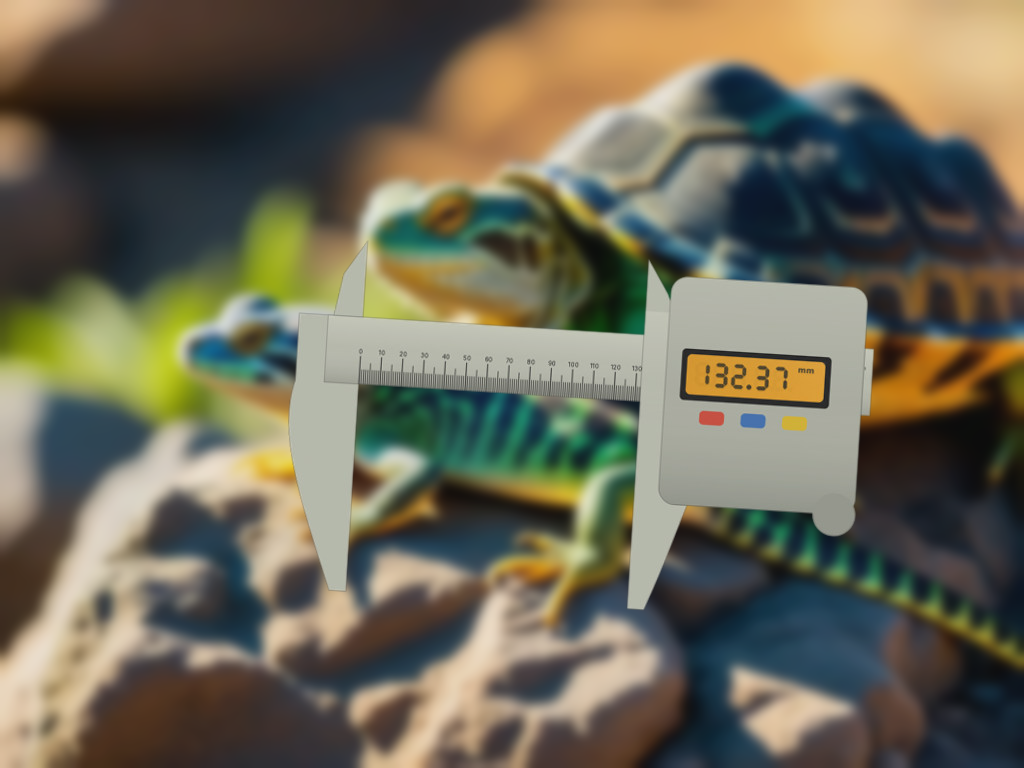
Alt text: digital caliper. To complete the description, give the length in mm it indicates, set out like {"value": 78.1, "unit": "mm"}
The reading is {"value": 132.37, "unit": "mm"}
